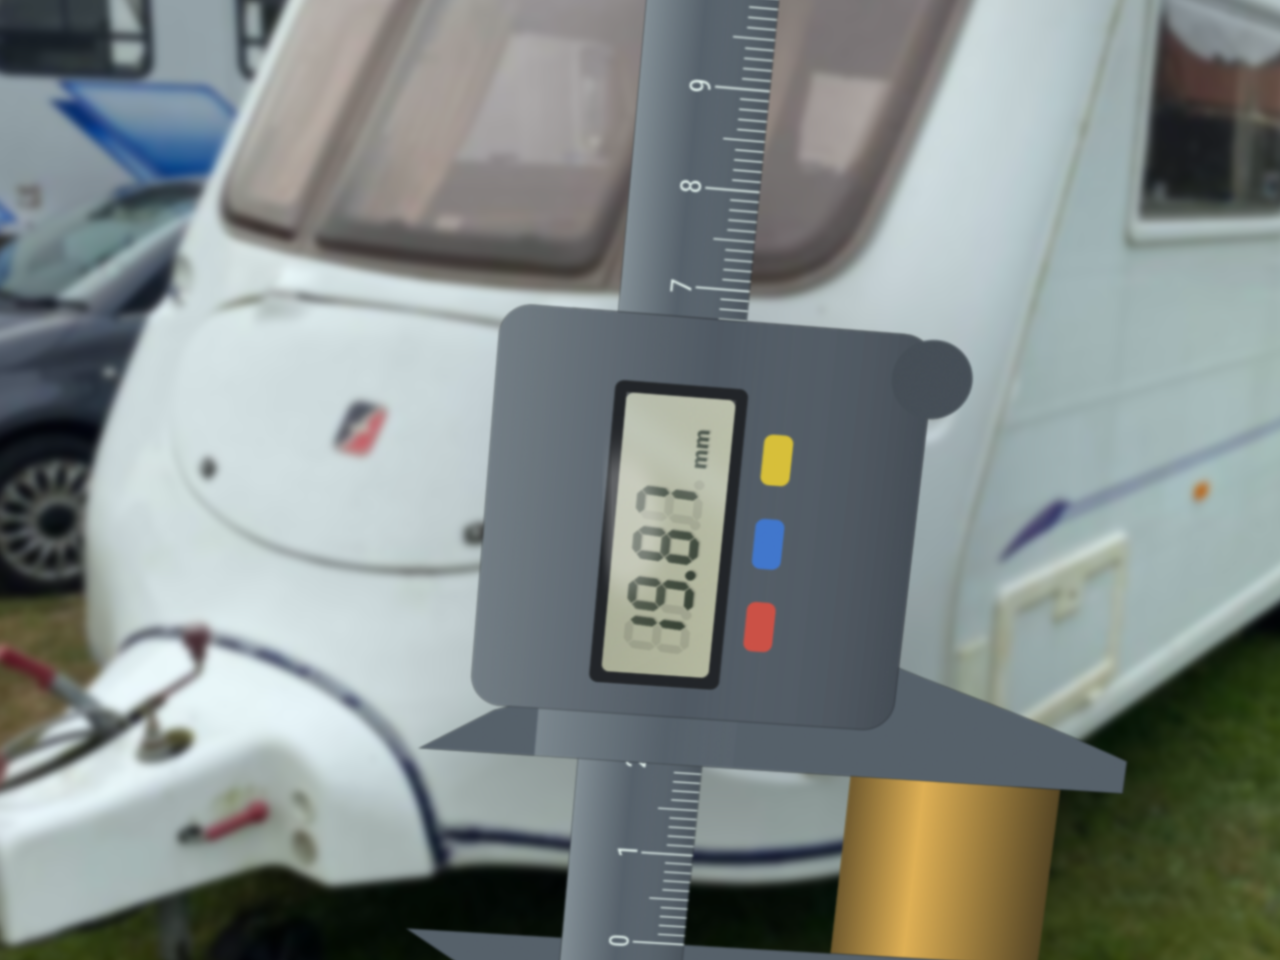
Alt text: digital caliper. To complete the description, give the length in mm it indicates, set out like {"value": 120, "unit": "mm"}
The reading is {"value": 19.87, "unit": "mm"}
